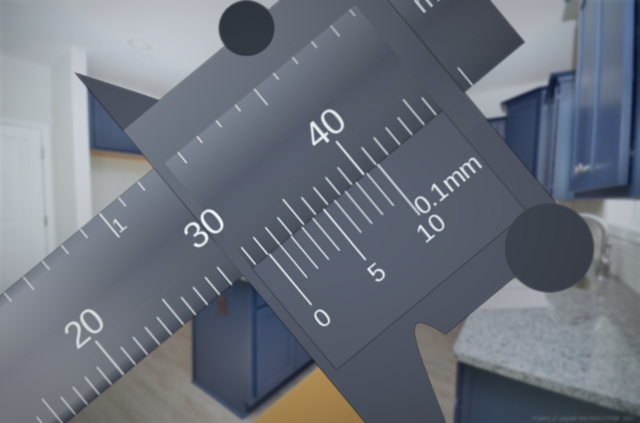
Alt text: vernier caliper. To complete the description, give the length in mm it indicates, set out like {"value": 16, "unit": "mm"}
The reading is {"value": 32.1, "unit": "mm"}
